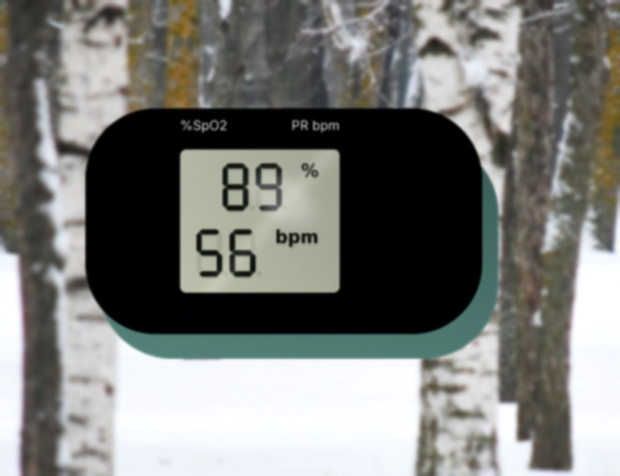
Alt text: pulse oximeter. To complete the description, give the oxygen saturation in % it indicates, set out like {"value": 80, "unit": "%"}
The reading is {"value": 89, "unit": "%"}
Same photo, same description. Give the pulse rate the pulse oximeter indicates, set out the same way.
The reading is {"value": 56, "unit": "bpm"}
